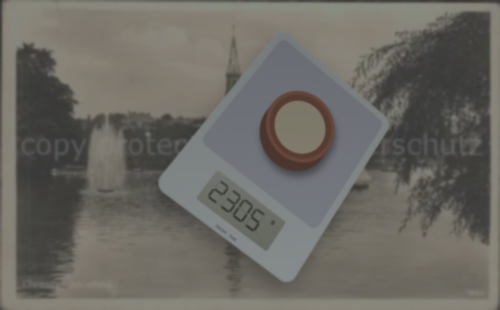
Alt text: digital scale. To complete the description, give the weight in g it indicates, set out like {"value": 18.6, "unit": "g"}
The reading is {"value": 2305, "unit": "g"}
